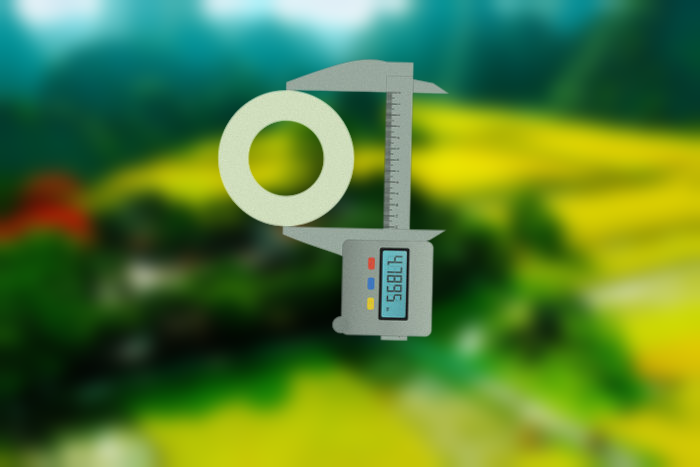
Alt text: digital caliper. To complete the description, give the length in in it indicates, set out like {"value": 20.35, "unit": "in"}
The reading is {"value": 4.7895, "unit": "in"}
